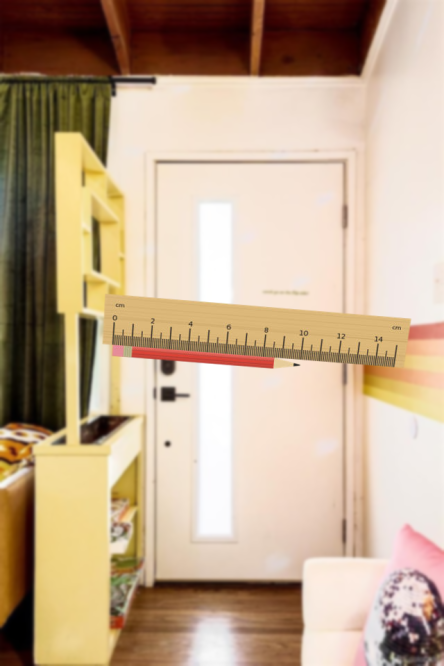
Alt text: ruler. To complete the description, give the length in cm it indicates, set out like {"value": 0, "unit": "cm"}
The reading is {"value": 10, "unit": "cm"}
